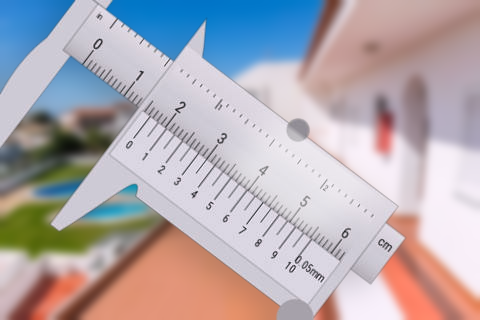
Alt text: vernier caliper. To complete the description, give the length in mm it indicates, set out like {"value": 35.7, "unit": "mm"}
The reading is {"value": 16.4, "unit": "mm"}
